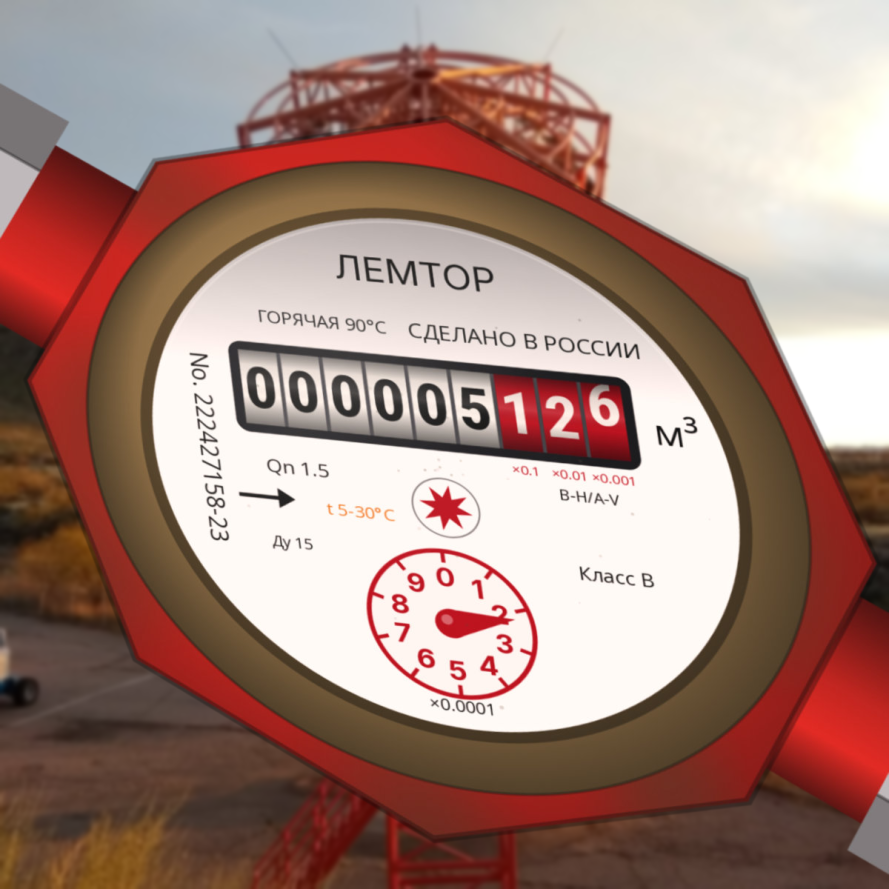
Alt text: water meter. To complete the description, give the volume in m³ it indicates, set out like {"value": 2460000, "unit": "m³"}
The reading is {"value": 5.1262, "unit": "m³"}
